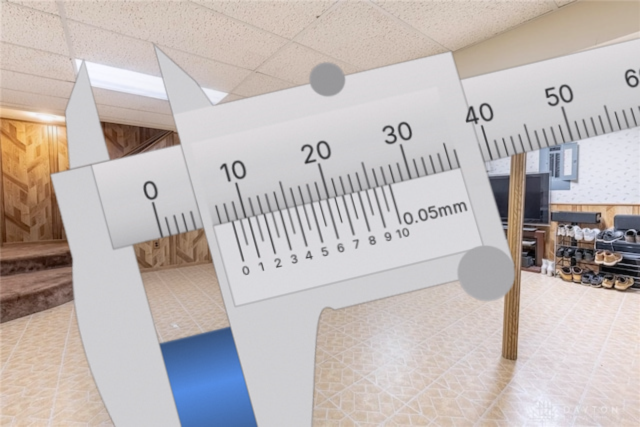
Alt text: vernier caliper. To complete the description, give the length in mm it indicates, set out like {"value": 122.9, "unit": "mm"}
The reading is {"value": 8.4, "unit": "mm"}
